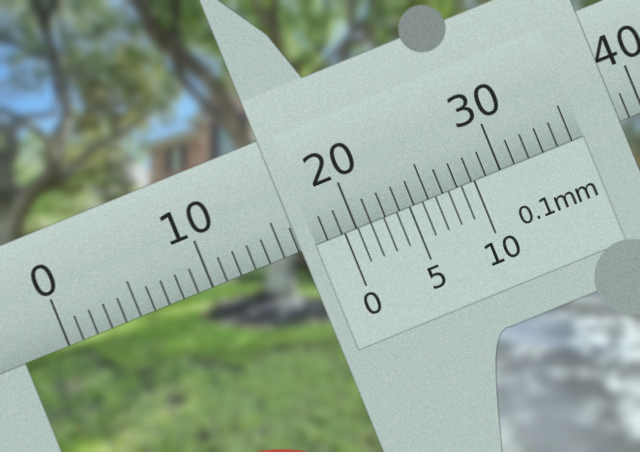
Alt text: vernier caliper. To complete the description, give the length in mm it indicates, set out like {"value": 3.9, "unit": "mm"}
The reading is {"value": 19.2, "unit": "mm"}
